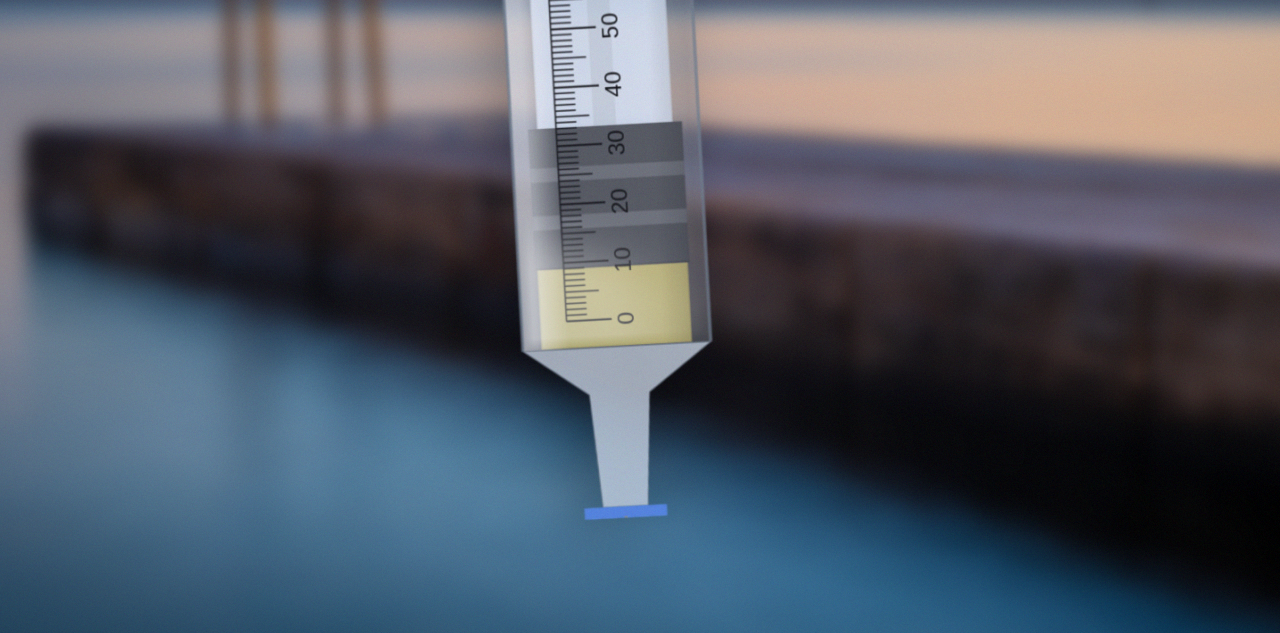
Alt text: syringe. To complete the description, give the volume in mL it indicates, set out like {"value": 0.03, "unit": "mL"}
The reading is {"value": 9, "unit": "mL"}
